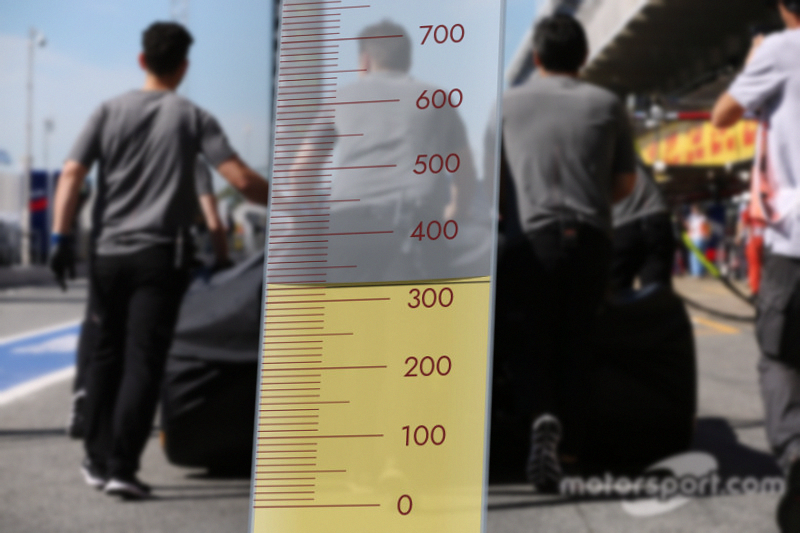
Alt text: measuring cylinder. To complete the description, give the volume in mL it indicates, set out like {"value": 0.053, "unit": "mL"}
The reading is {"value": 320, "unit": "mL"}
